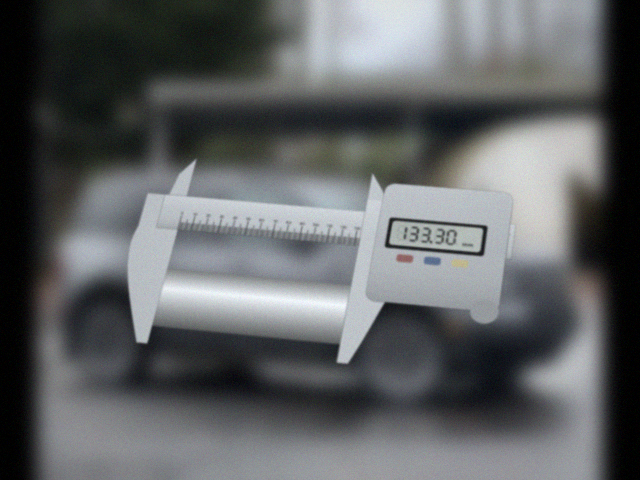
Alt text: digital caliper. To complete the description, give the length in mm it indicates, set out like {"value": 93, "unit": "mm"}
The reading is {"value": 133.30, "unit": "mm"}
